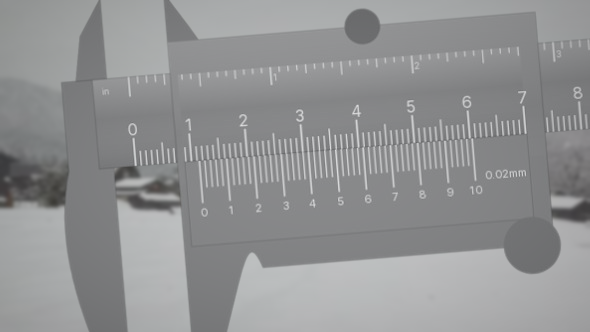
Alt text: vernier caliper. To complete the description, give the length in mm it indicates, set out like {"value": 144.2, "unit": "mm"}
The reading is {"value": 11.4, "unit": "mm"}
